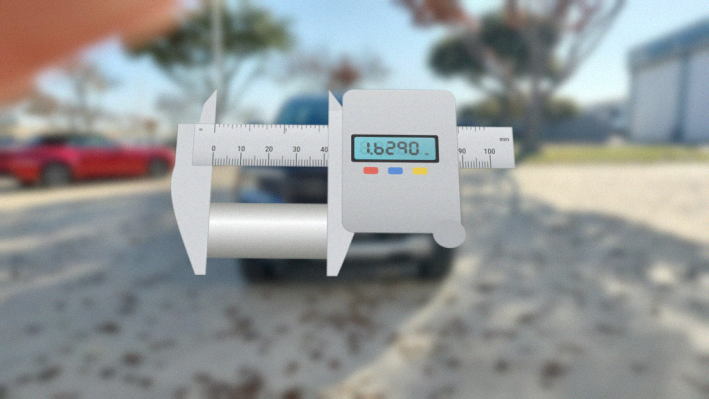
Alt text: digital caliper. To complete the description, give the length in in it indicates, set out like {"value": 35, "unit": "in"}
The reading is {"value": 1.6290, "unit": "in"}
